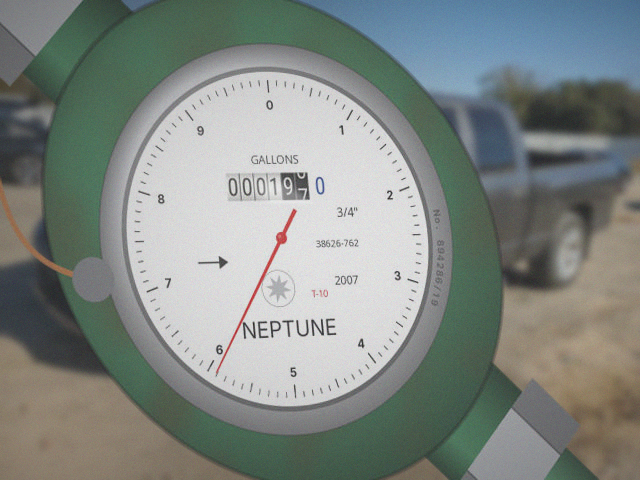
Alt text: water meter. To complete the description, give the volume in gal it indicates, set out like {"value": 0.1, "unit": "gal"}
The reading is {"value": 1965.9, "unit": "gal"}
